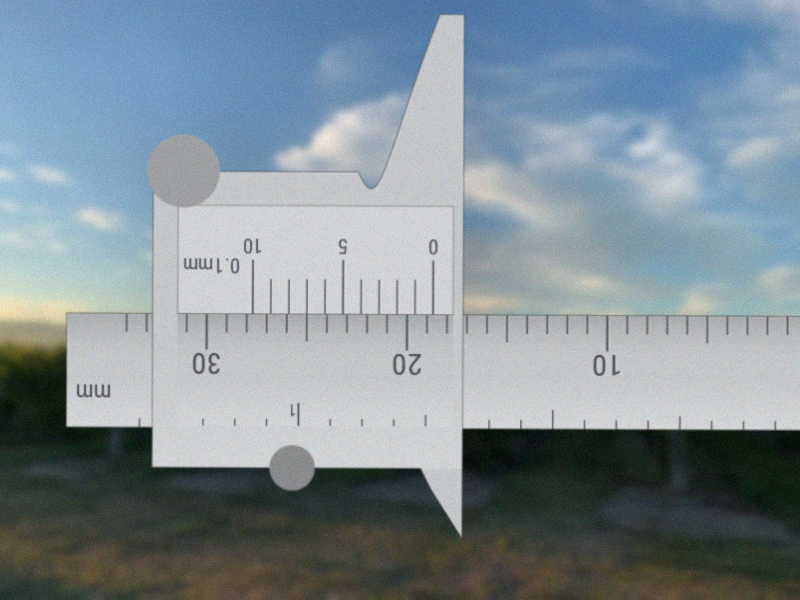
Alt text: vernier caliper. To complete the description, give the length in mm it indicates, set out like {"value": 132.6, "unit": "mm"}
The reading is {"value": 18.7, "unit": "mm"}
